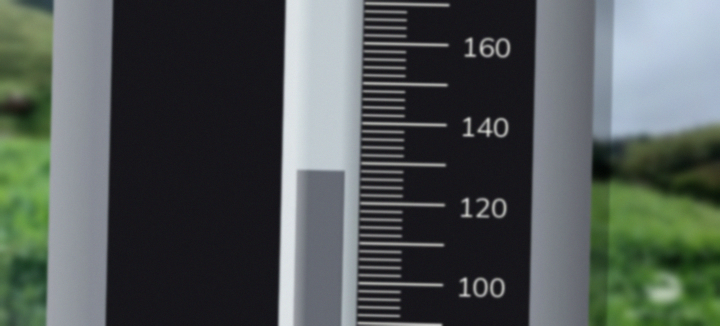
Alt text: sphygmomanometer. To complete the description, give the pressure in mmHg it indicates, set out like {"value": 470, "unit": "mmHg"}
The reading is {"value": 128, "unit": "mmHg"}
